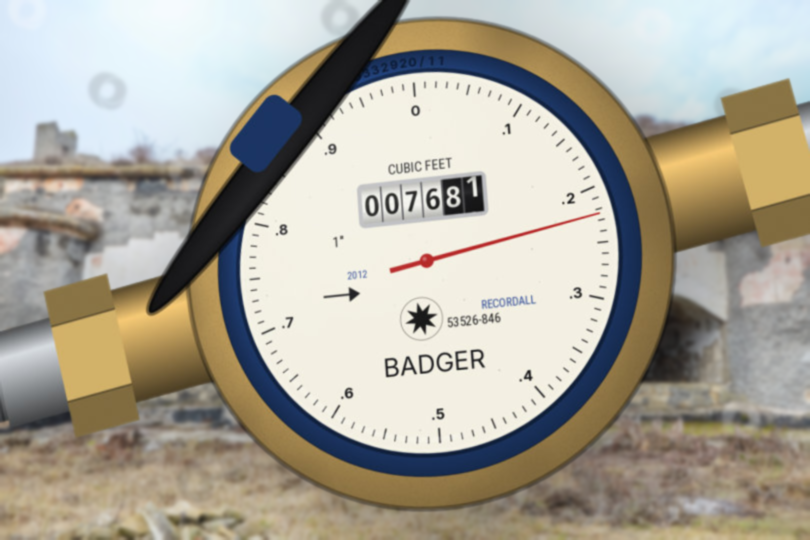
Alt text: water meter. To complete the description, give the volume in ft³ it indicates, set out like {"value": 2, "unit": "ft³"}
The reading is {"value": 7681.22, "unit": "ft³"}
